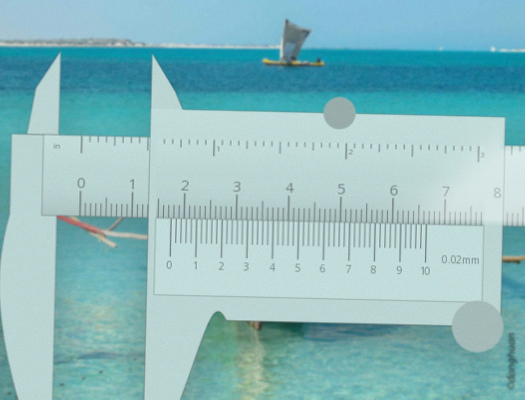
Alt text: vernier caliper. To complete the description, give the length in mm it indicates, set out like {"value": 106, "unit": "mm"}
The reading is {"value": 17.5, "unit": "mm"}
